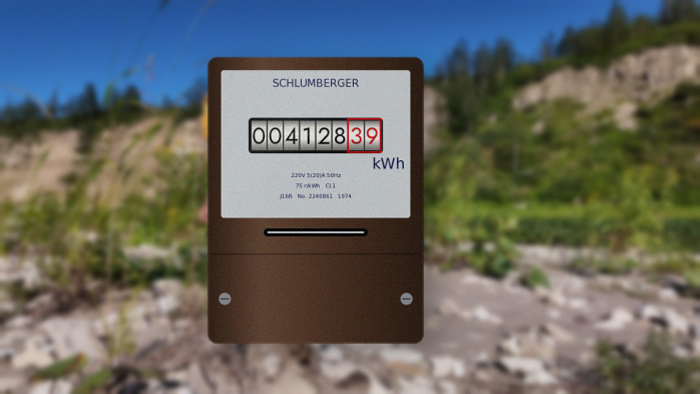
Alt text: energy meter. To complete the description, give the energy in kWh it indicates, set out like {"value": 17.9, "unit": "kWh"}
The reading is {"value": 4128.39, "unit": "kWh"}
